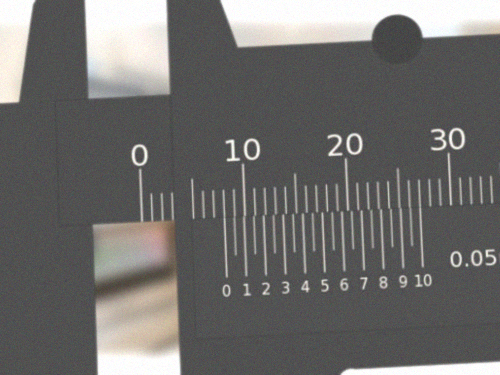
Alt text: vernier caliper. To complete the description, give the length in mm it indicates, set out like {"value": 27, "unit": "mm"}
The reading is {"value": 8.0, "unit": "mm"}
